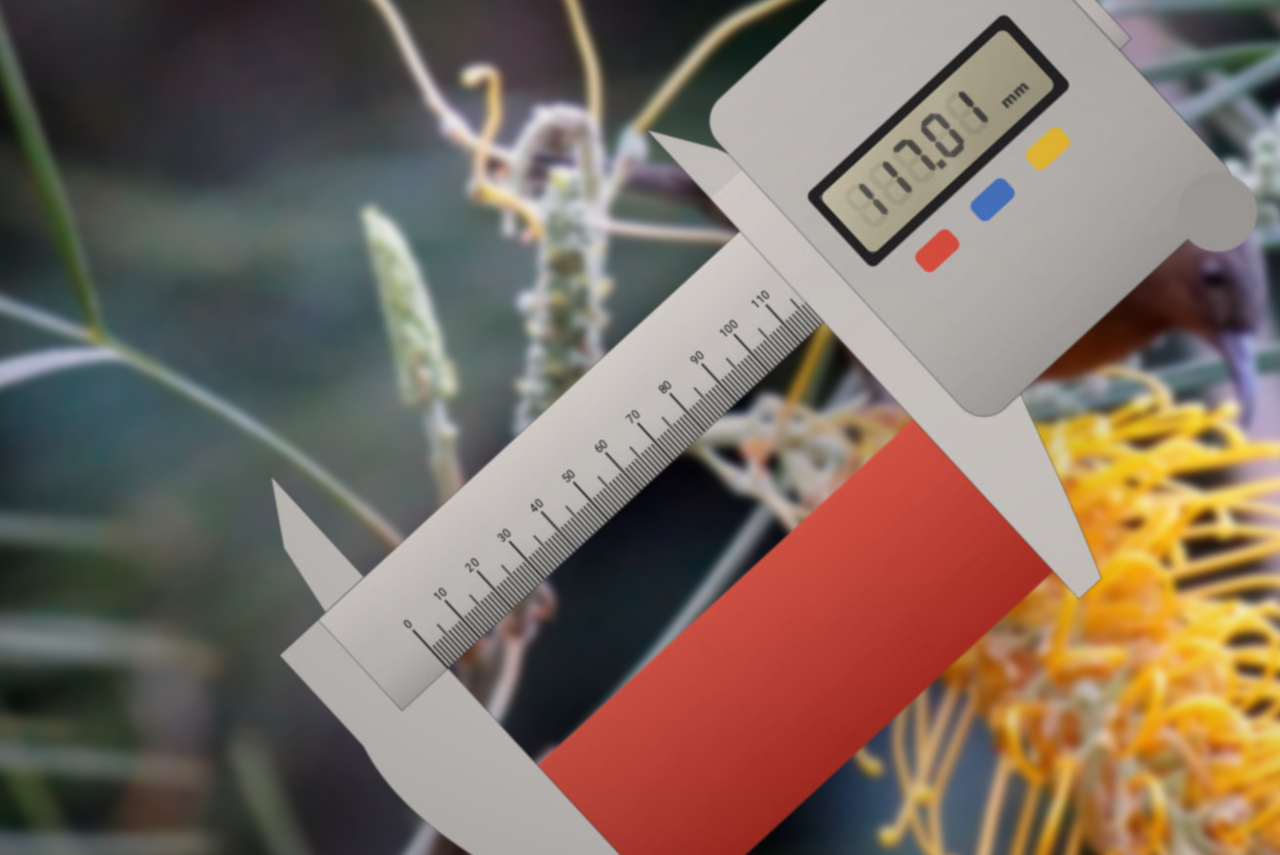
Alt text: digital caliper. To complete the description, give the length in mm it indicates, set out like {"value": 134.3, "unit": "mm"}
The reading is {"value": 117.01, "unit": "mm"}
